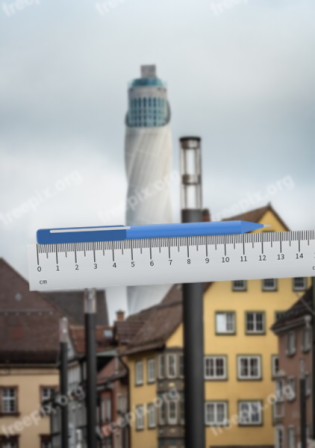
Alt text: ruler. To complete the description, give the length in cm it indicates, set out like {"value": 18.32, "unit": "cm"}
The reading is {"value": 12.5, "unit": "cm"}
